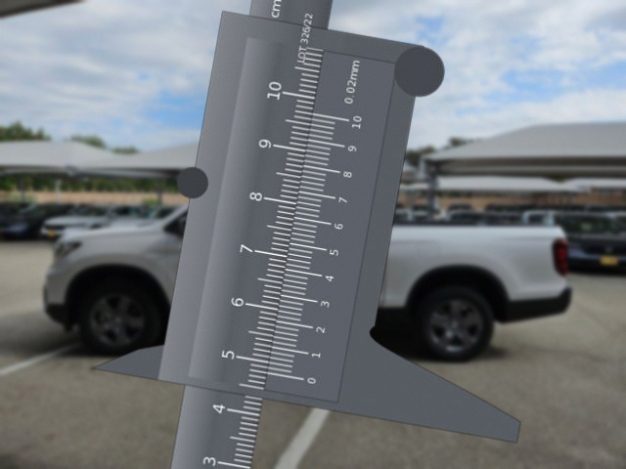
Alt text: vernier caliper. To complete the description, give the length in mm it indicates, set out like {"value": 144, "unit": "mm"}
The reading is {"value": 48.0, "unit": "mm"}
